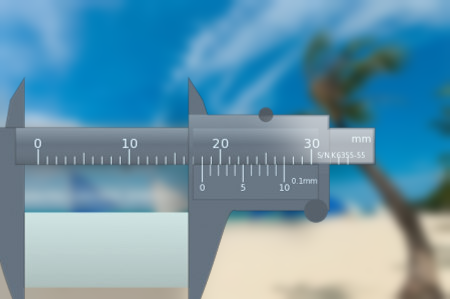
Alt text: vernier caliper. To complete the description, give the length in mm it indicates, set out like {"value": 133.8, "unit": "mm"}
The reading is {"value": 18.0, "unit": "mm"}
